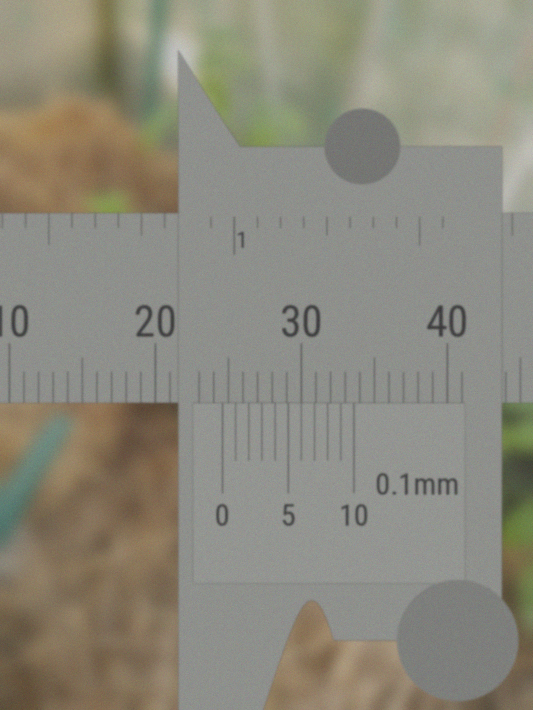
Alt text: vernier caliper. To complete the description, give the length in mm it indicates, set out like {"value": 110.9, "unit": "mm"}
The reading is {"value": 24.6, "unit": "mm"}
